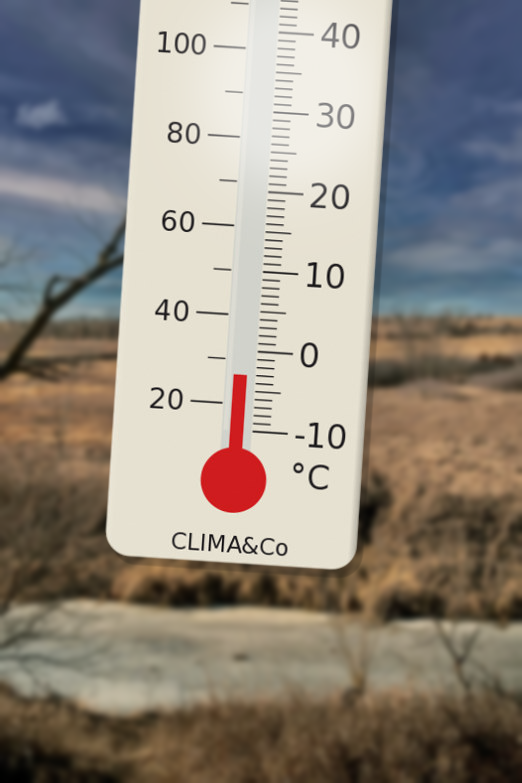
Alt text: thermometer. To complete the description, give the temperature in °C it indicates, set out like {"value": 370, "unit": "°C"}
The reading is {"value": -3, "unit": "°C"}
